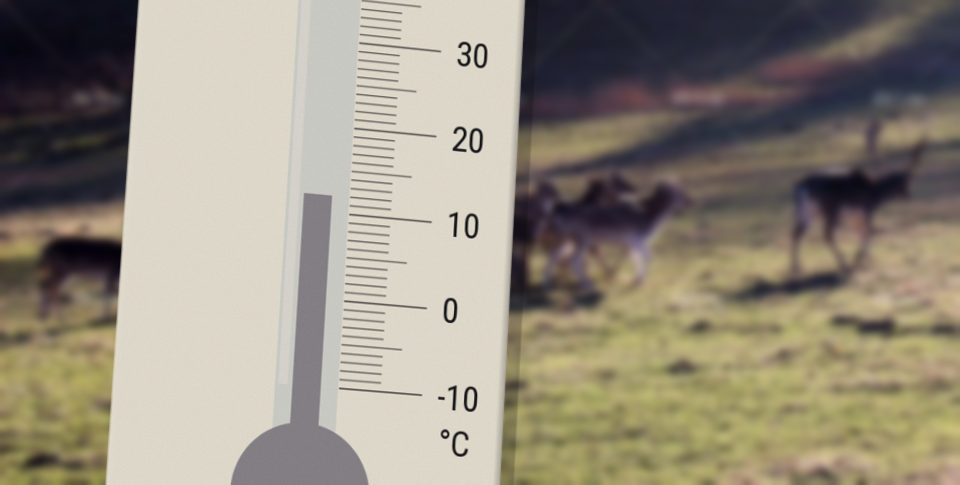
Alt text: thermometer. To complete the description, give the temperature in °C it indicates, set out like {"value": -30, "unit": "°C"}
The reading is {"value": 12, "unit": "°C"}
